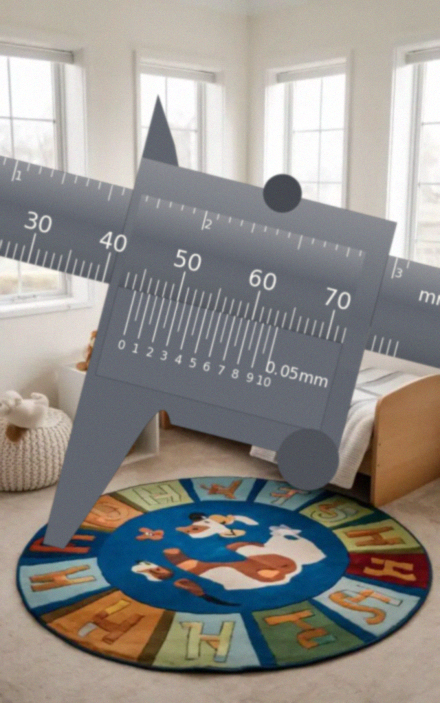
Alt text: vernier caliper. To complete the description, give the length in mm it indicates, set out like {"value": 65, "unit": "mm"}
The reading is {"value": 44.4, "unit": "mm"}
